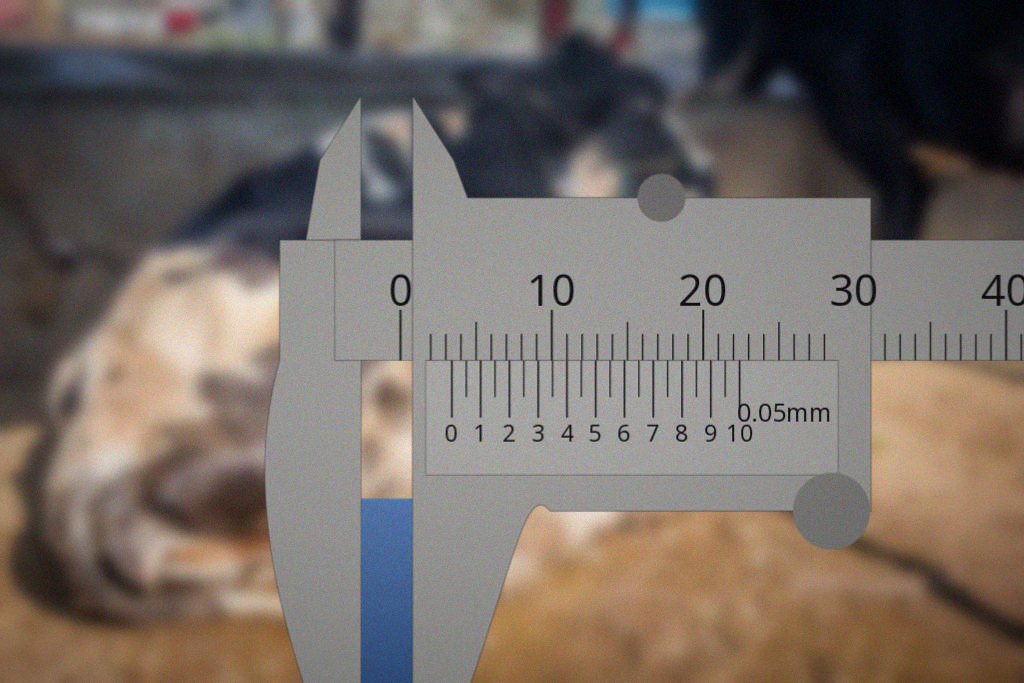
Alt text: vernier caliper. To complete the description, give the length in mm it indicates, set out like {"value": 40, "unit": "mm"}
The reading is {"value": 3.4, "unit": "mm"}
